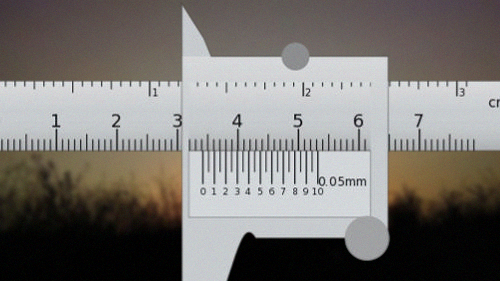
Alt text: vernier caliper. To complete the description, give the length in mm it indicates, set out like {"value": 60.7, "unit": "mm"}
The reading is {"value": 34.2, "unit": "mm"}
